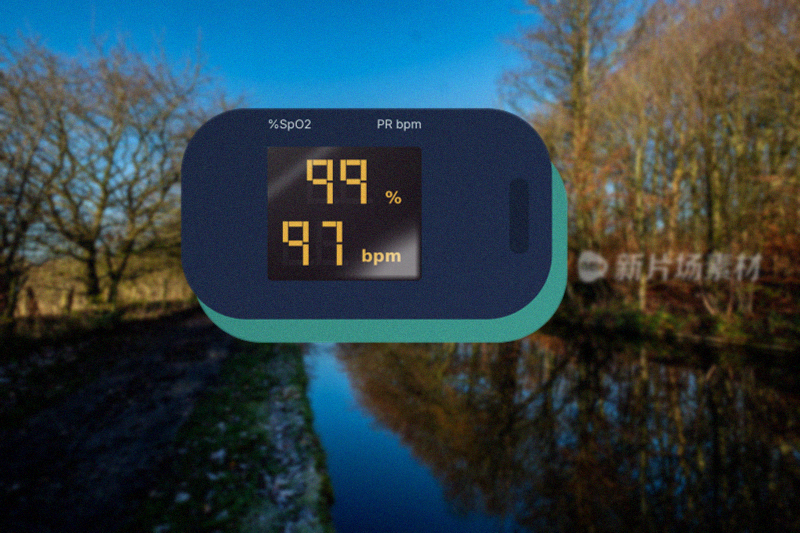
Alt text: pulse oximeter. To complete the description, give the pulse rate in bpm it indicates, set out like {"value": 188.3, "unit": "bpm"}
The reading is {"value": 97, "unit": "bpm"}
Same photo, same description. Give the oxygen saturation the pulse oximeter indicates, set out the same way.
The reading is {"value": 99, "unit": "%"}
